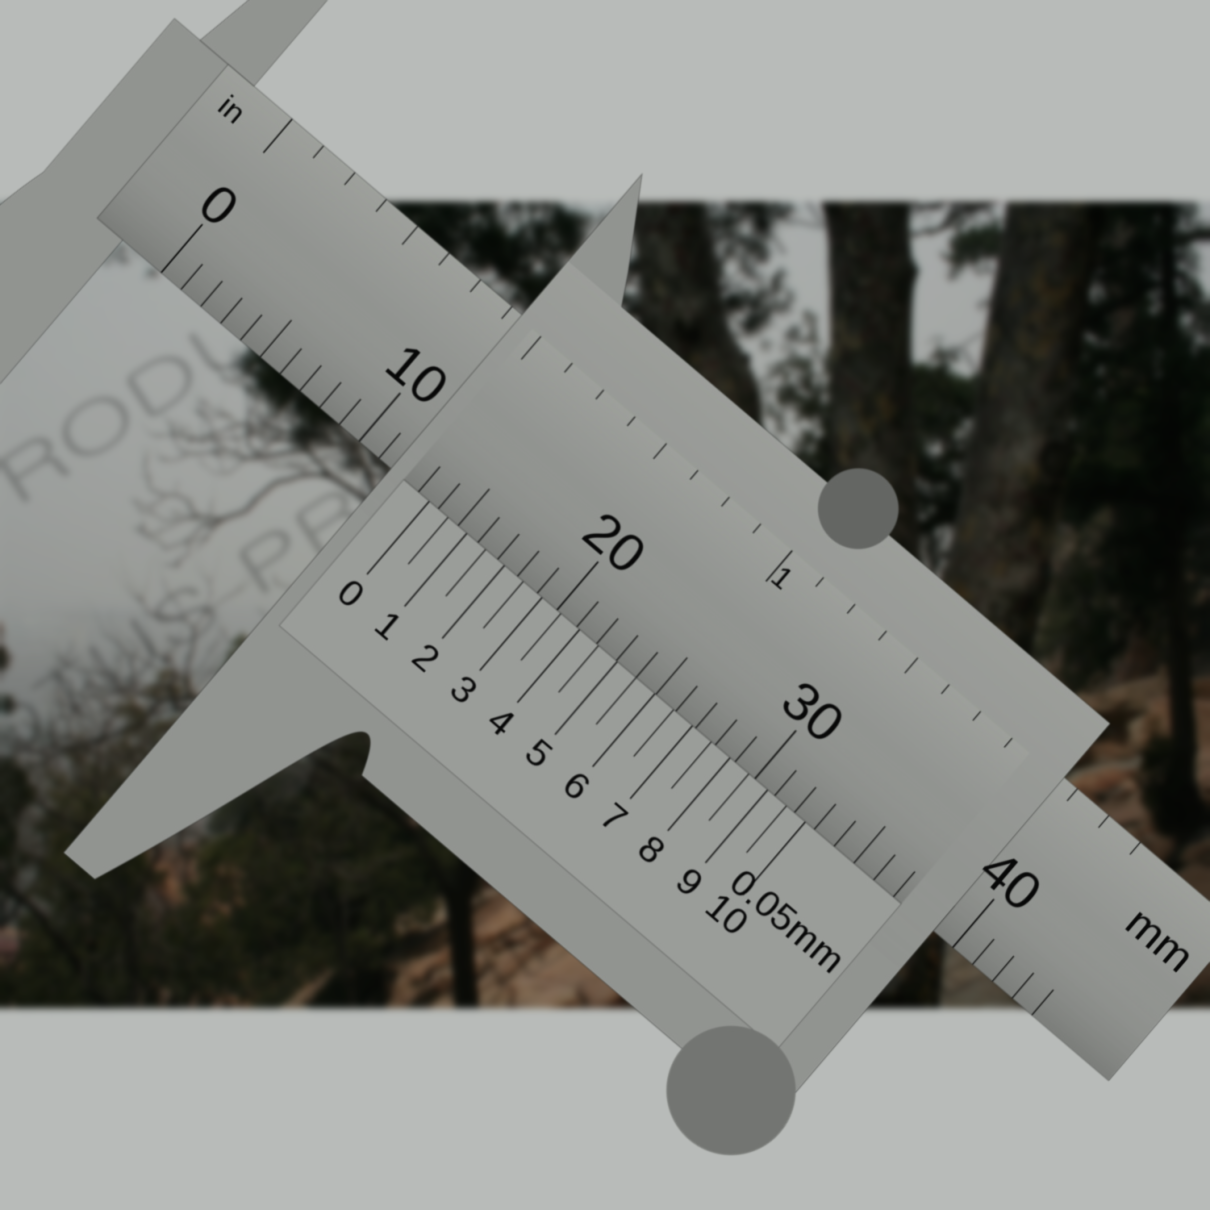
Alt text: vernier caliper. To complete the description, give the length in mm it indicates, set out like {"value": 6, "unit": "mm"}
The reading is {"value": 13.55, "unit": "mm"}
